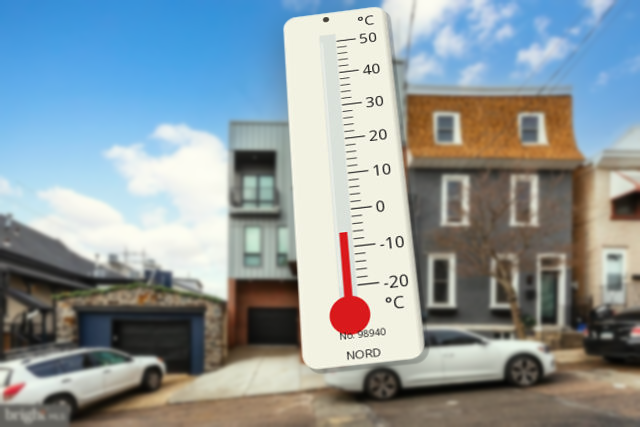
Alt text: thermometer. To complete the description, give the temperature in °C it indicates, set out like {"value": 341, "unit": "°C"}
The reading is {"value": -6, "unit": "°C"}
